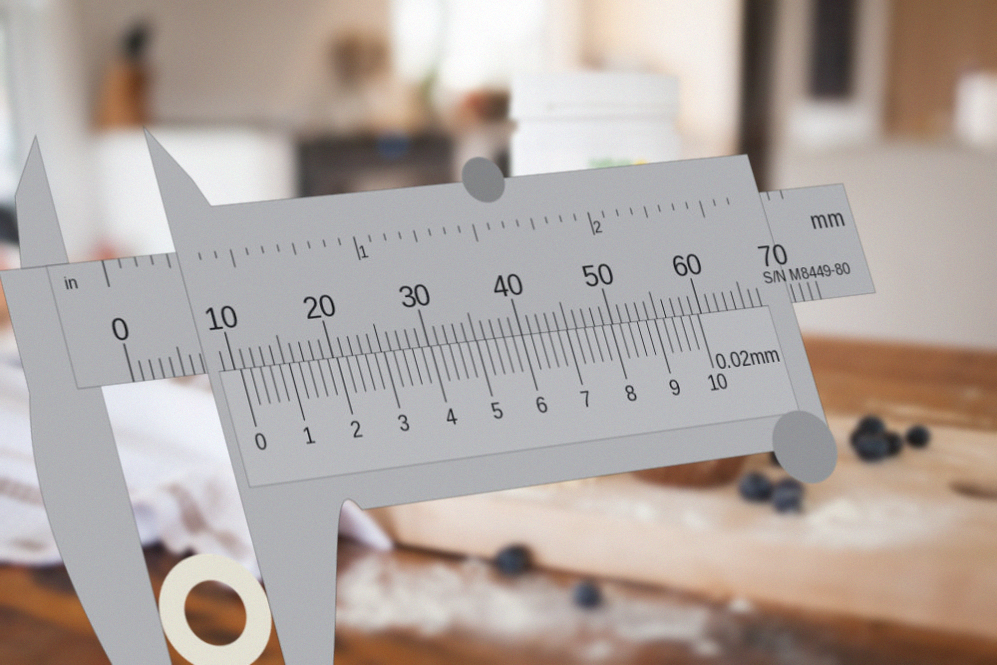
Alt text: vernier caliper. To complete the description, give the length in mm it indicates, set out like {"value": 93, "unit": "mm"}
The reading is {"value": 10.6, "unit": "mm"}
